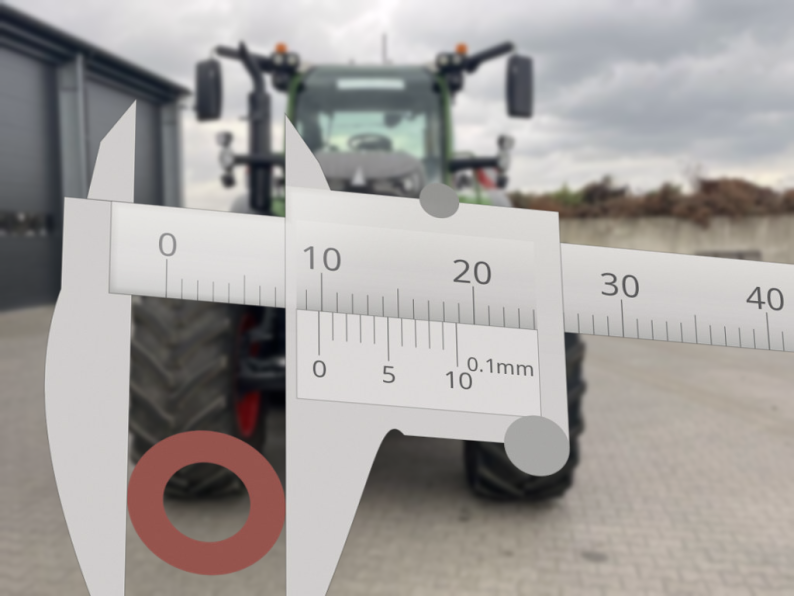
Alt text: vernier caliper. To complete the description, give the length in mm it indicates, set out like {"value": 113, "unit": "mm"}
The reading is {"value": 9.8, "unit": "mm"}
